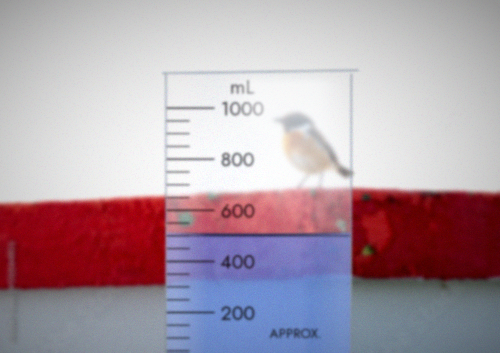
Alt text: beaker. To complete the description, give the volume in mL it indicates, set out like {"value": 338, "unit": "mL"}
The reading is {"value": 500, "unit": "mL"}
